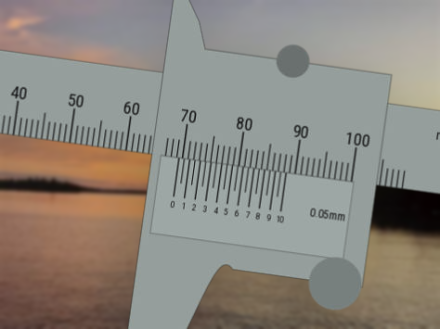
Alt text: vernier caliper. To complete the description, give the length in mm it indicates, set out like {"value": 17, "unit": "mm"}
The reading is {"value": 69.4, "unit": "mm"}
